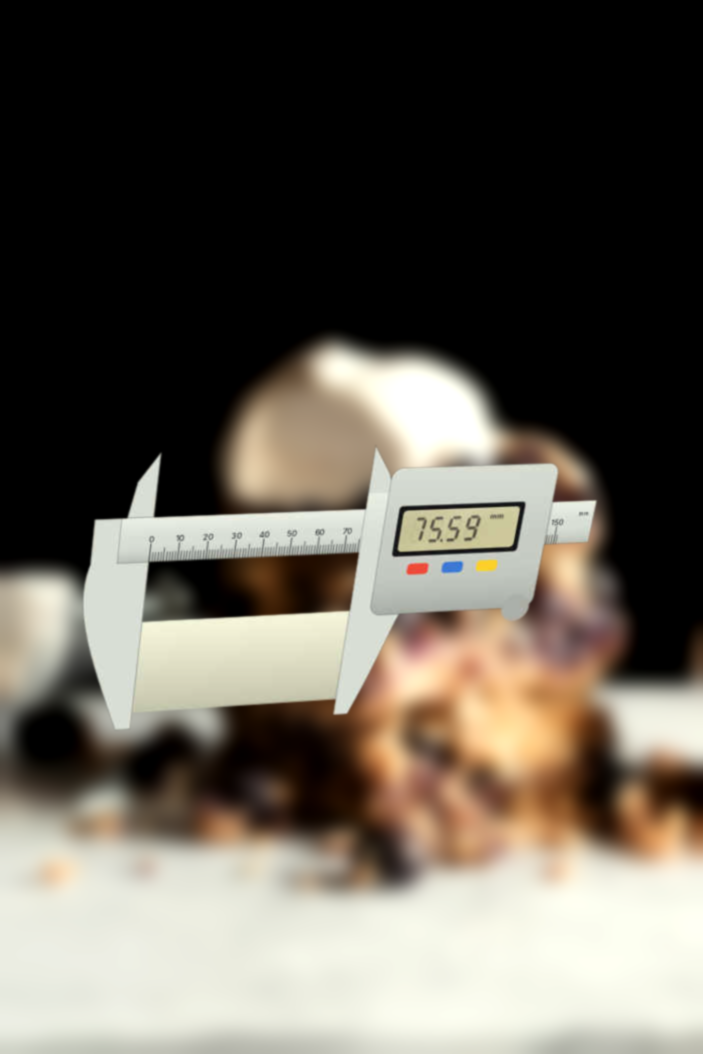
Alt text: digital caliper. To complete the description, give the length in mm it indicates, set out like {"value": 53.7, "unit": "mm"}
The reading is {"value": 75.59, "unit": "mm"}
